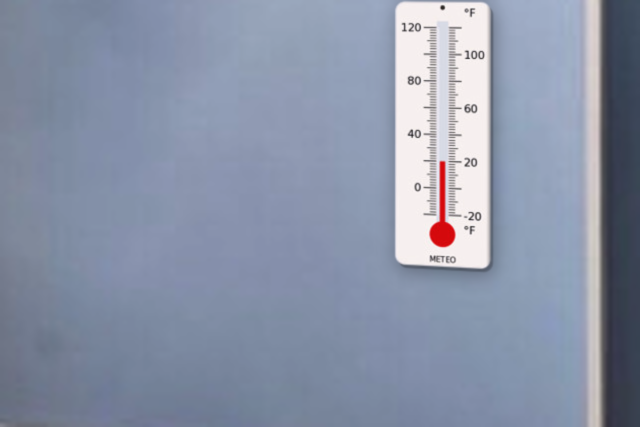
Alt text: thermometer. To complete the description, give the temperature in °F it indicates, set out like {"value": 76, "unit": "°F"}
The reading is {"value": 20, "unit": "°F"}
